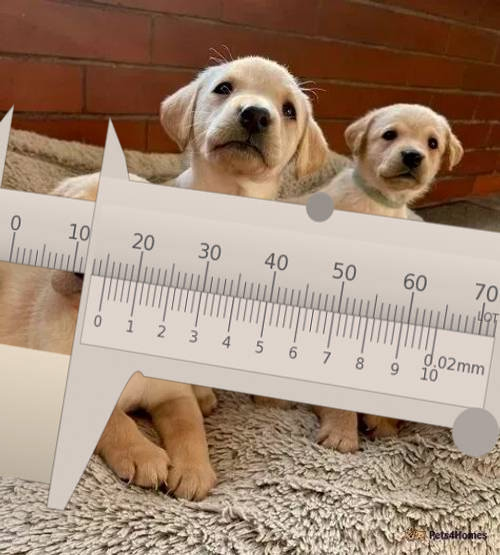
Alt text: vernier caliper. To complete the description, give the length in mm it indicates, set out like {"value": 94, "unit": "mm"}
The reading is {"value": 15.0, "unit": "mm"}
